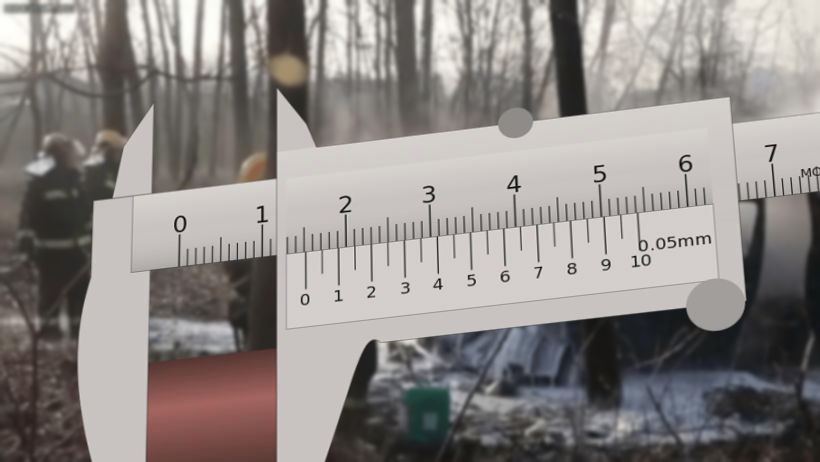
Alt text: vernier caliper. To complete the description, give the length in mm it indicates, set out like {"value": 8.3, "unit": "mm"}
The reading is {"value": 15.2, "unit": "mm"}
